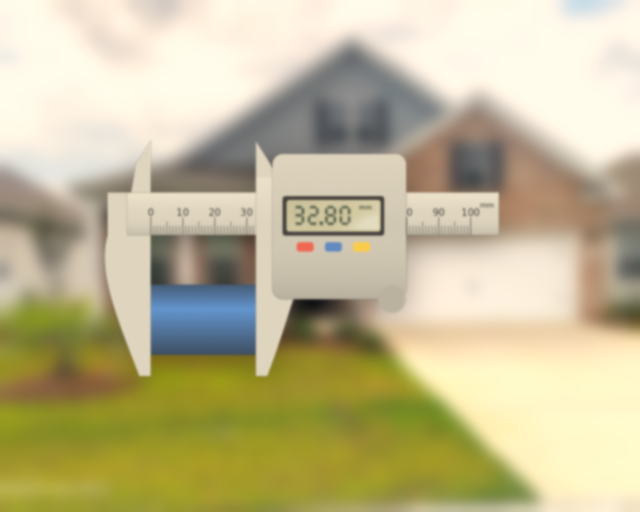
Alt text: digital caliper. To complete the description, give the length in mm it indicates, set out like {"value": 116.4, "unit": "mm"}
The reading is {"value": 32.80, "unit": "mm"}
